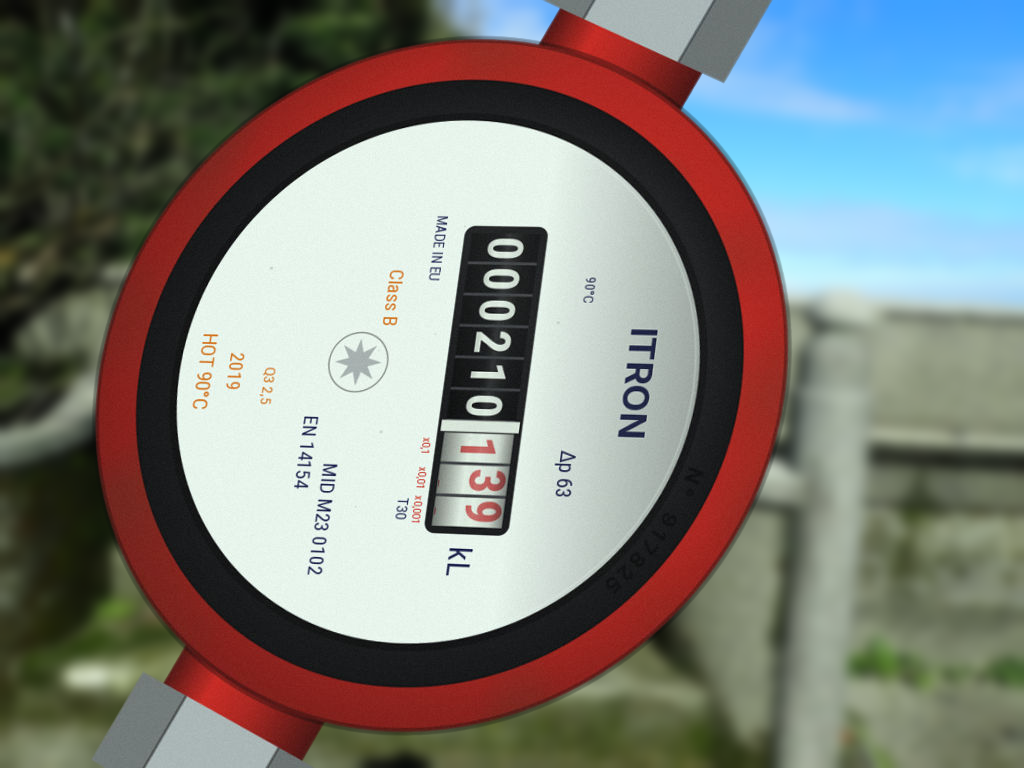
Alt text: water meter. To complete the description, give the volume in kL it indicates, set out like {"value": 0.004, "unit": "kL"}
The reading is {"value": 210.139, "unit": "kL"}
